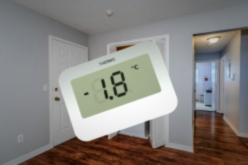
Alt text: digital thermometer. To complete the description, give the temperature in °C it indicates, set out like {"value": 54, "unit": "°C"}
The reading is {"value": -1.8, "unit": "°C"}
